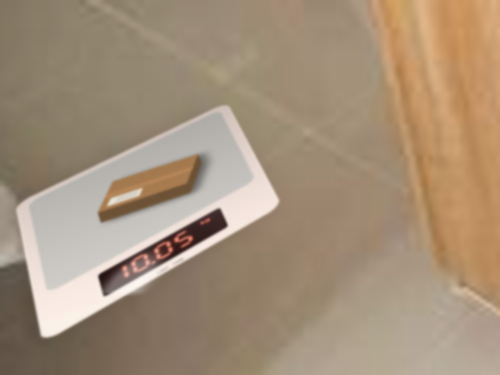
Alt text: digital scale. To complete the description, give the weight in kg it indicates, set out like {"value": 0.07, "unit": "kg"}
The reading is {"value": 10.05, "unit": "kg"}
